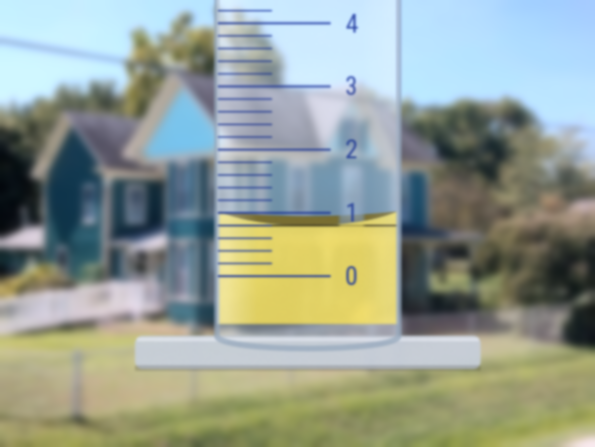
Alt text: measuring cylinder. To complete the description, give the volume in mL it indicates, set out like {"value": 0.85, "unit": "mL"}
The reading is {"value": 0.8, "unit": "mL"}
